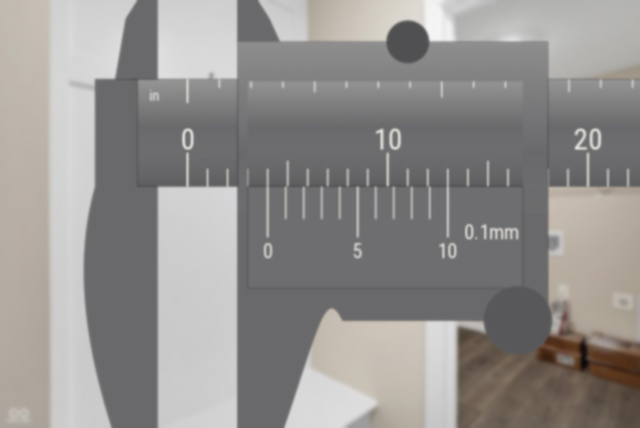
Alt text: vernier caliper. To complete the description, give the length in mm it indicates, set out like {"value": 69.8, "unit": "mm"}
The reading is {"value": 4.0, "unit": "mm"}
